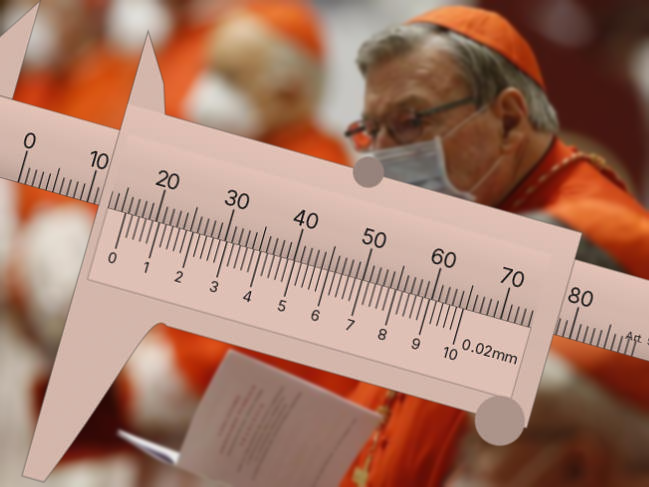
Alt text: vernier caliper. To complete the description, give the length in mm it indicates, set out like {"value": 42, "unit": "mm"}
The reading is {"value": 15.6, "unit": "mm"}
